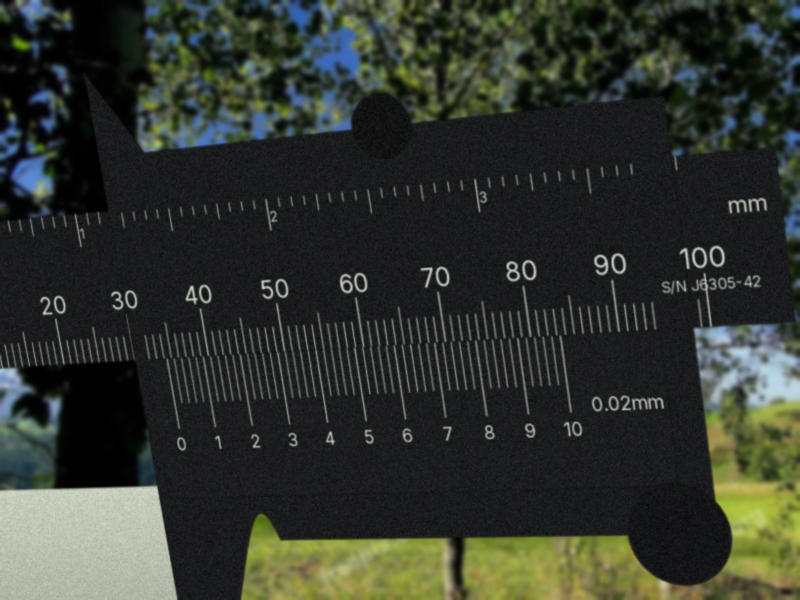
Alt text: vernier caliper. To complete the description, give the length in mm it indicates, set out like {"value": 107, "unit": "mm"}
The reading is {"value": 34.4, "unit": "mm"}
